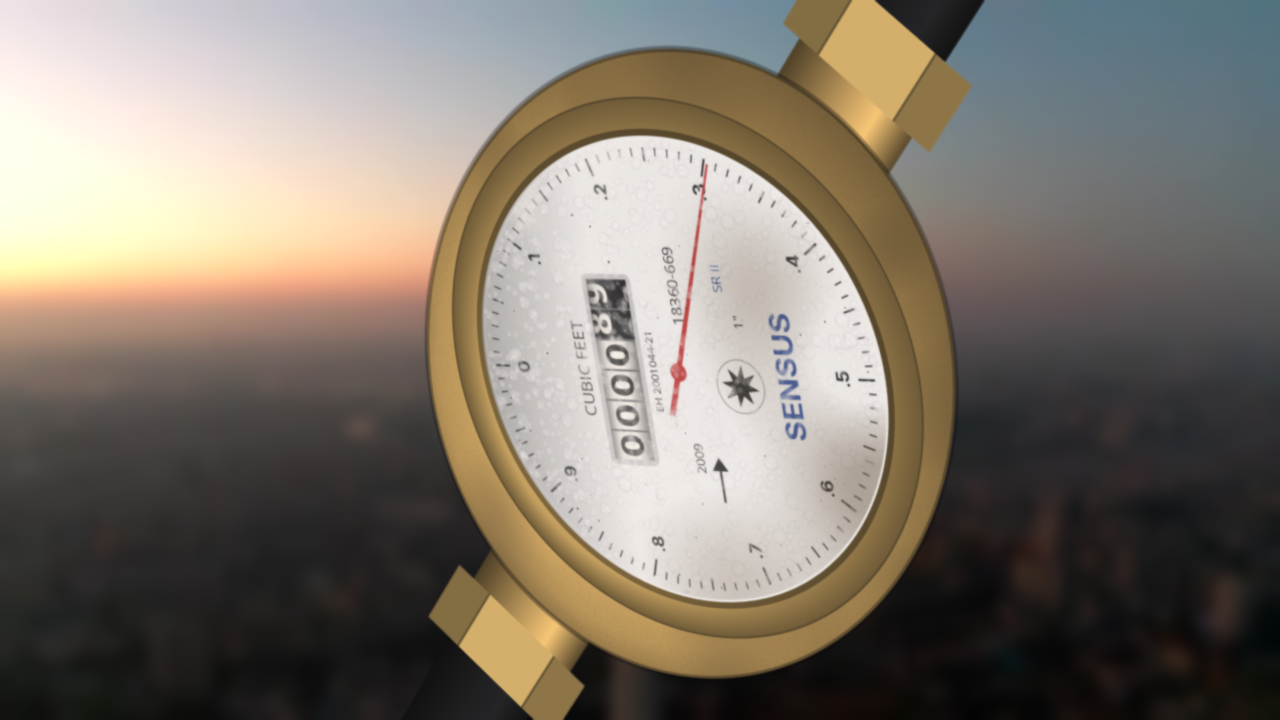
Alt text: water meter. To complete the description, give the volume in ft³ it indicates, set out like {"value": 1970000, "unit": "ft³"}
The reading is {"value": 89.30, "unit": "ft³"}
